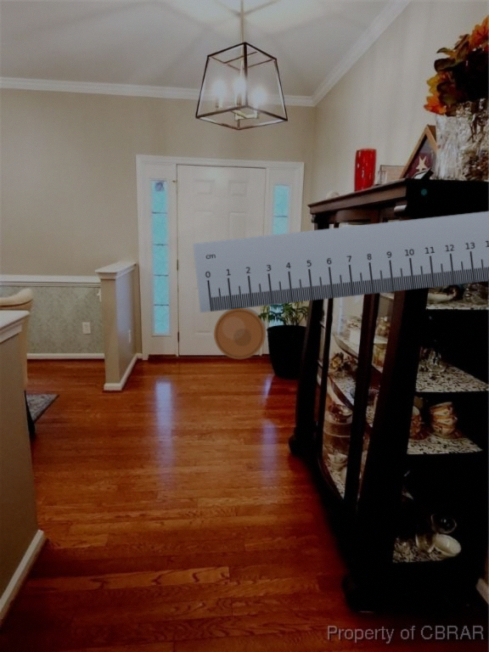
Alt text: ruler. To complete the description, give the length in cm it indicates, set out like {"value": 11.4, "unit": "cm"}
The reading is {"value": 2.5, "unit": "cm"}
